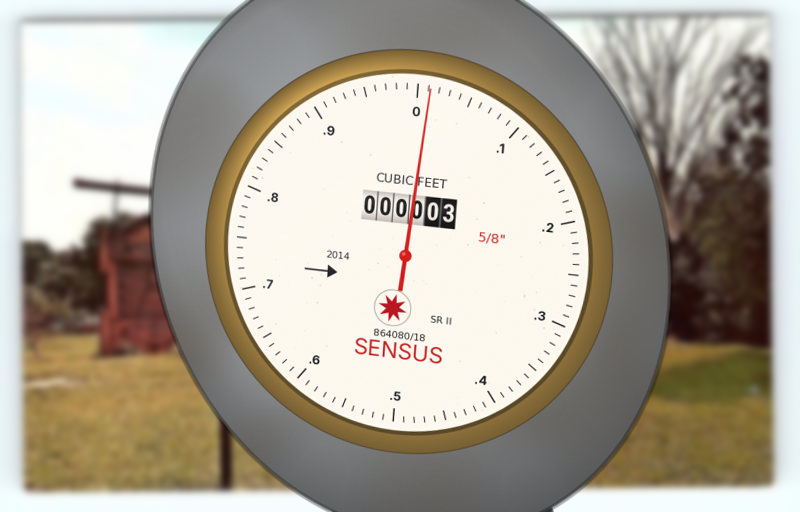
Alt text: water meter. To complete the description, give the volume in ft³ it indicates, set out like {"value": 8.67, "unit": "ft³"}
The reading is {"value": 3.01, "unit": "ft³"}
